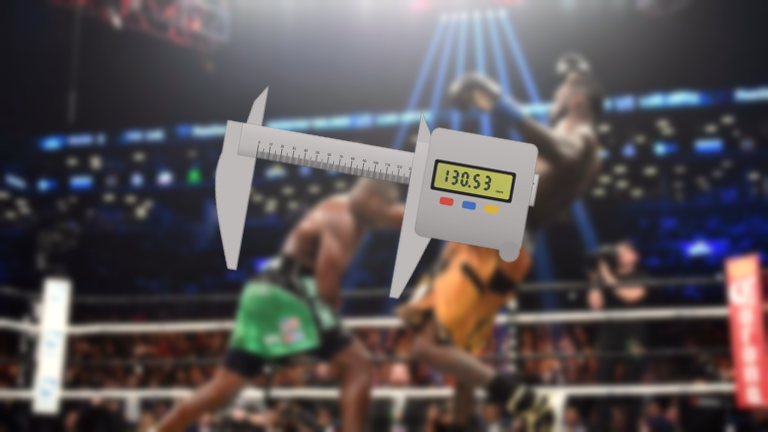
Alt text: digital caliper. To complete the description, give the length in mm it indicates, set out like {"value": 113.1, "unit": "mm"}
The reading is {"value": 130.53, "unit": "mm"}
